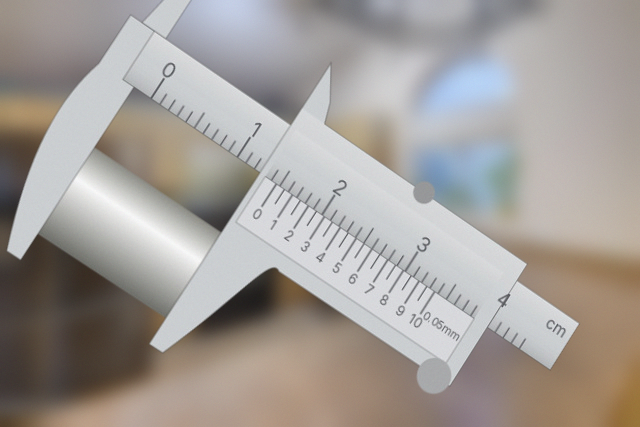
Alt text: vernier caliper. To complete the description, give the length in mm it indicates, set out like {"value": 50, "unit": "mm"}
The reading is {"value": 14.6, "unit": "mm"}
